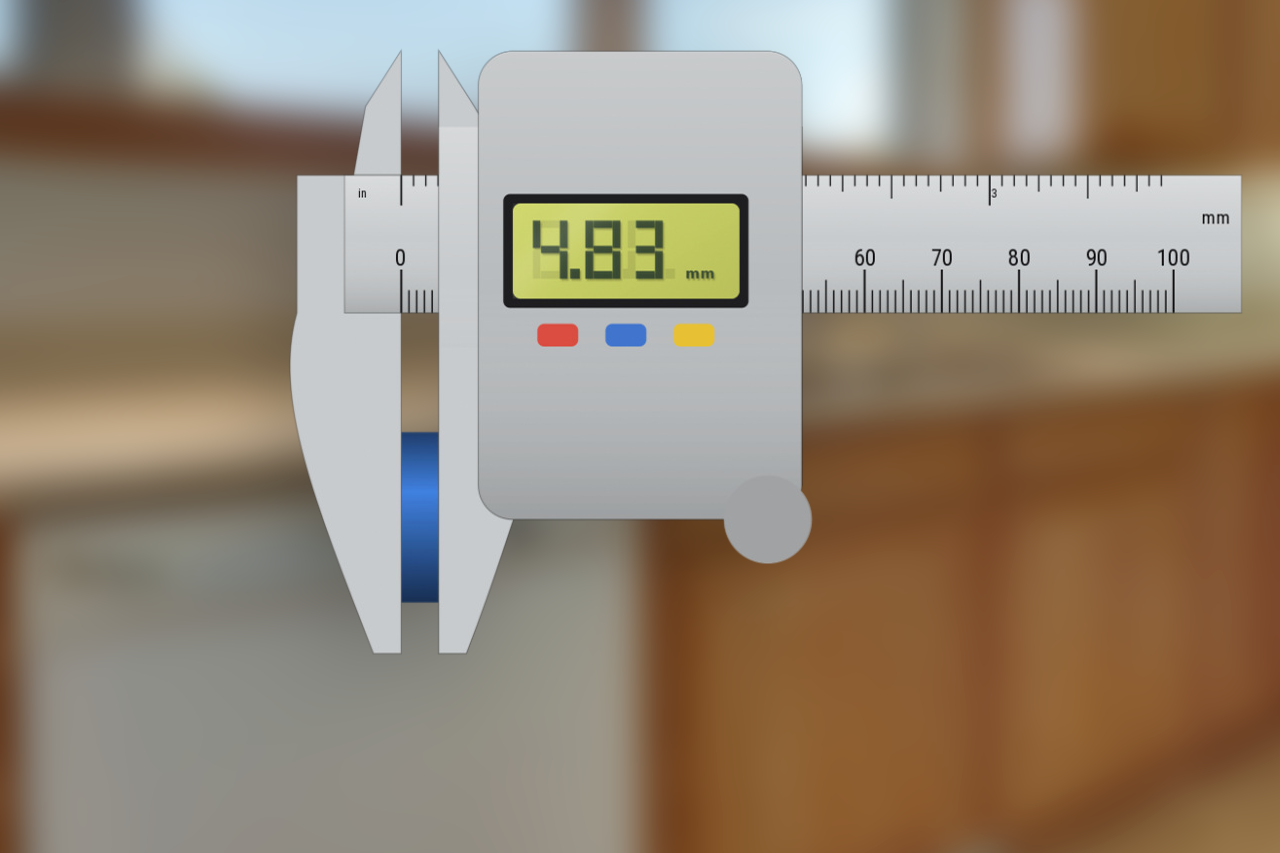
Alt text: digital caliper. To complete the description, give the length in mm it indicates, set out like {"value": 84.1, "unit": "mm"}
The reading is {"value": 4.83, "unit": "mm"}
